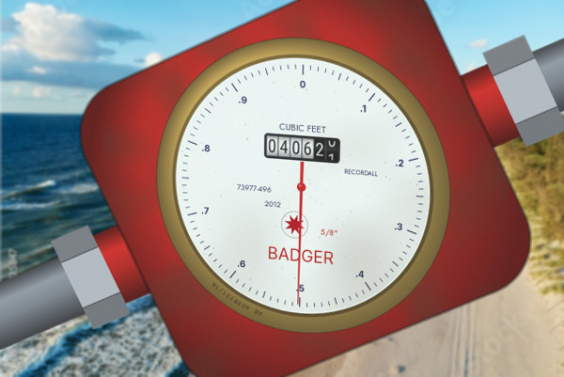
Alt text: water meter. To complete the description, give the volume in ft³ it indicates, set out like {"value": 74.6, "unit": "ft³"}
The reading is {"value": 40620.50, "unit": "ft³"}
